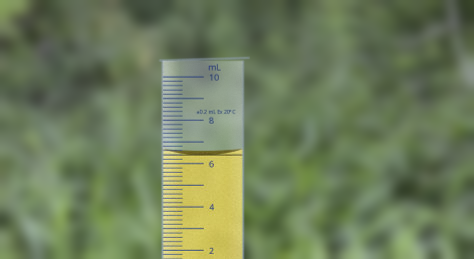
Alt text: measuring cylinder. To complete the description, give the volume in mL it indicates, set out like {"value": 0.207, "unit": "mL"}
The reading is {"value": 6.4, "unit": "mL"}
